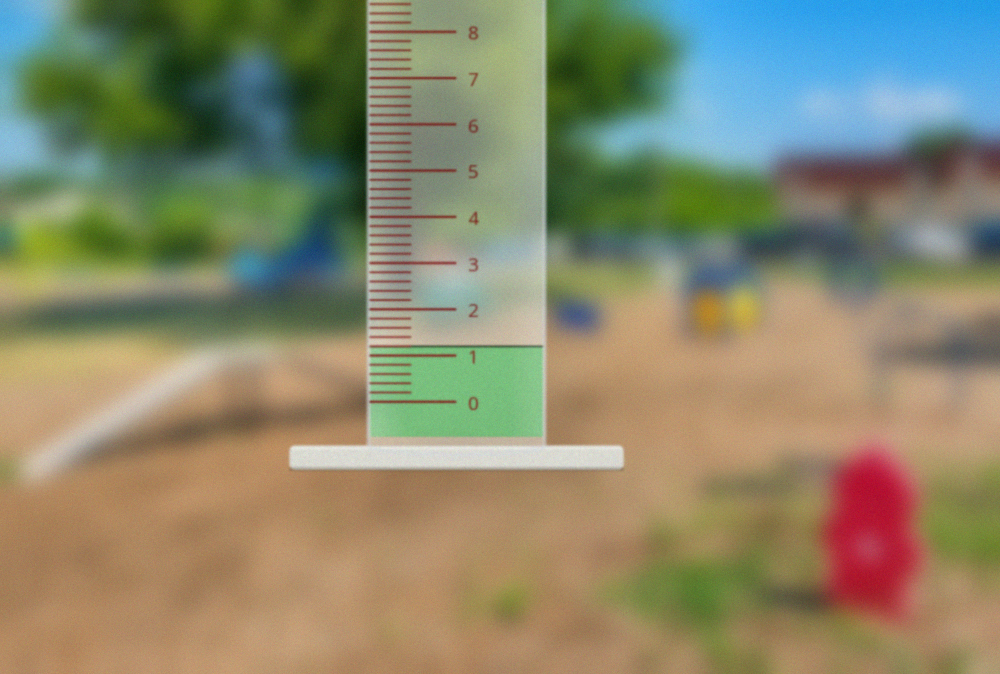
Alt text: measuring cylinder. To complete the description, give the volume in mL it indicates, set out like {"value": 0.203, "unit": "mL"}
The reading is {"value": 1.2, "unit": "mL"}
